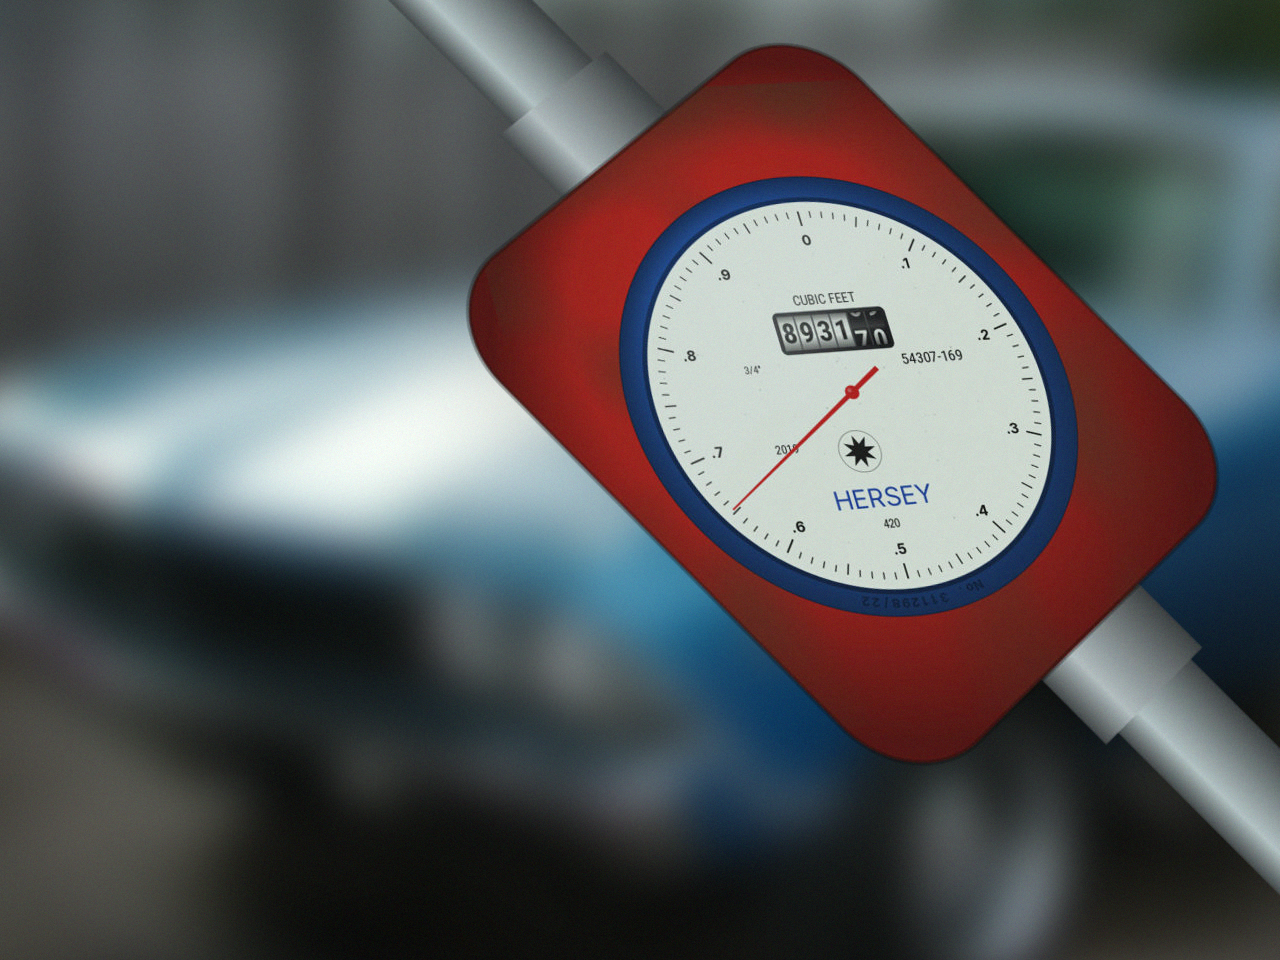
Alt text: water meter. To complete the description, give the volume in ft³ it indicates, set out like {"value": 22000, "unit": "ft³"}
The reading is {"value": 893169.65, "unit": "ft³"}
